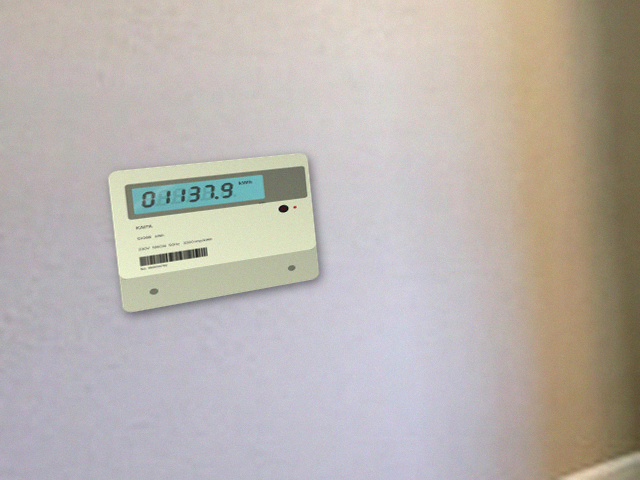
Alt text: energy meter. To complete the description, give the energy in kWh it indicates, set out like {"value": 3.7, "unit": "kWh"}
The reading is {"value": 1137.9, "unit": "kWh"}
